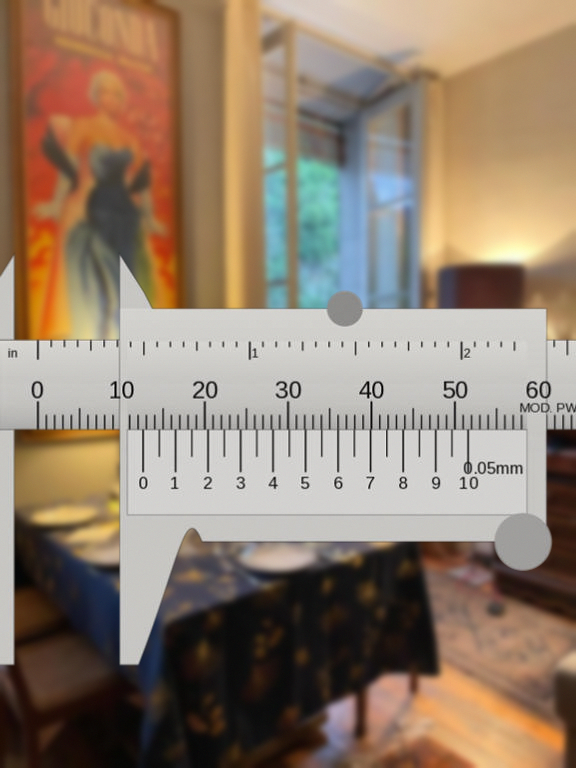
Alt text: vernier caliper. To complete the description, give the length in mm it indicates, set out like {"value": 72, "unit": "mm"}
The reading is {"value": 12.6, "unit": "mm"}
